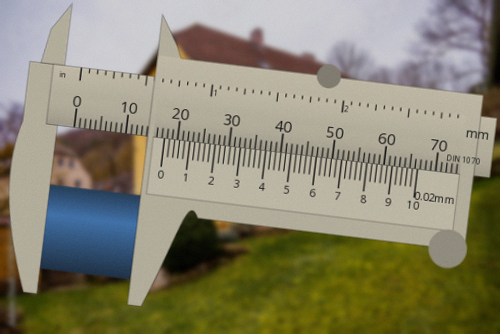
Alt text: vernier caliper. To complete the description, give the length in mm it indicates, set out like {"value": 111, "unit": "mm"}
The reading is {"value": 17.5, "unit": "mm"}
